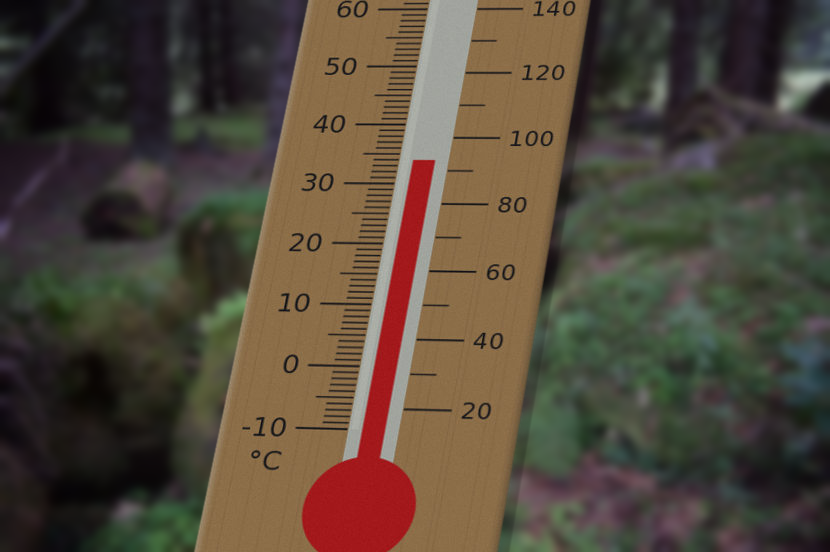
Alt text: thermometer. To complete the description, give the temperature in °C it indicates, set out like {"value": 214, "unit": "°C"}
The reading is {"value": 34, "unit": "°C"}
